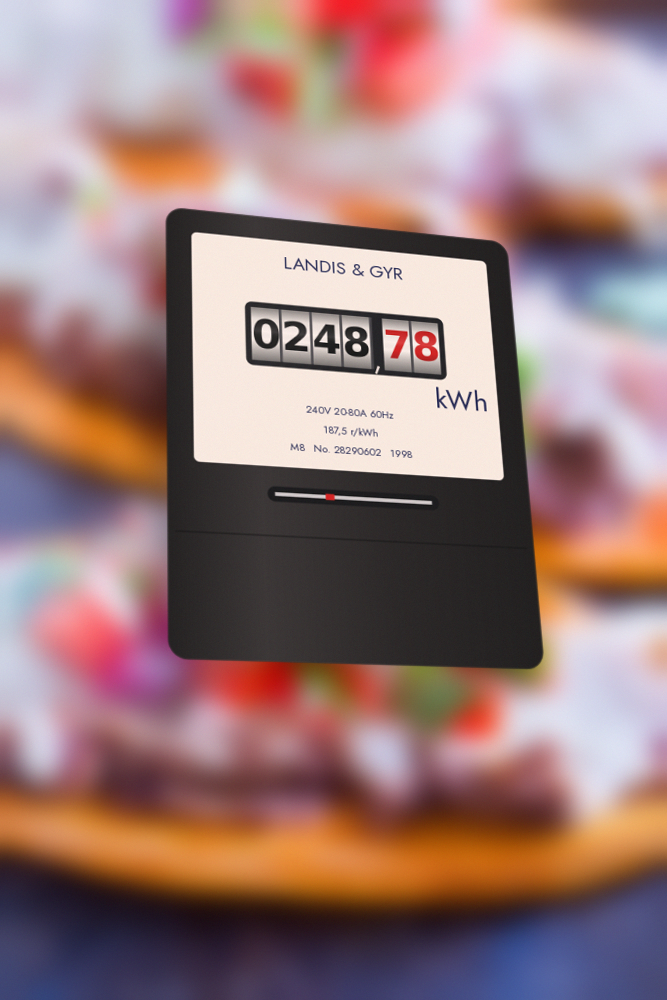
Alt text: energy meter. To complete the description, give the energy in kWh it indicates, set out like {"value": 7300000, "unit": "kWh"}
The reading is {"value": 248.78, "unit": "kWh"}
